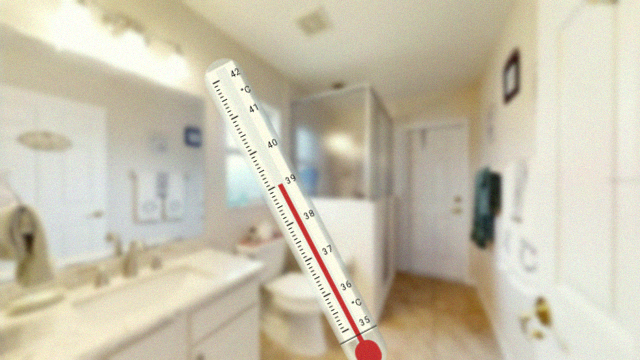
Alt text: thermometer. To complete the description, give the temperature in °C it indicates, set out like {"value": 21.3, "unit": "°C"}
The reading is {"value": 39, "unit": "°C"}
